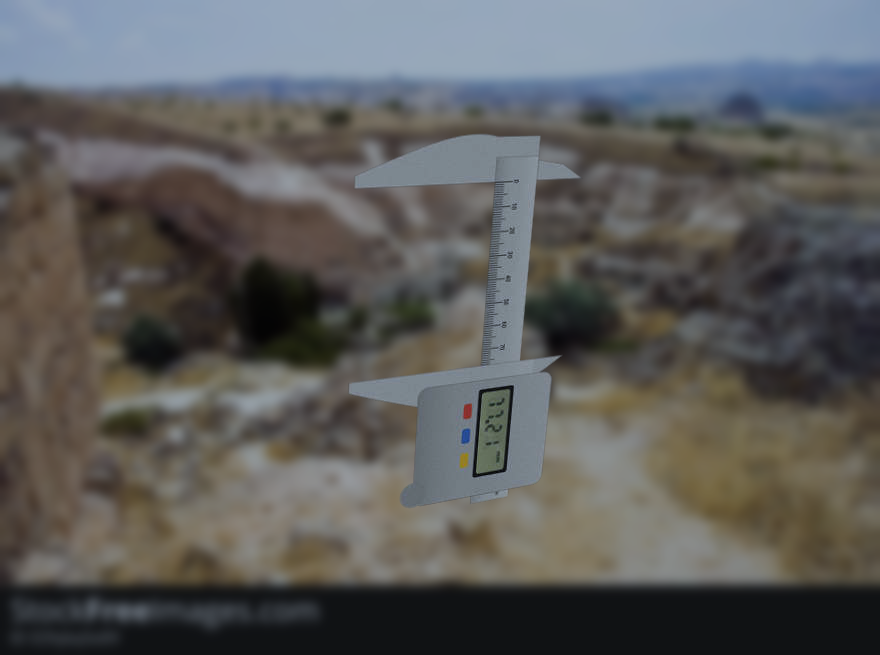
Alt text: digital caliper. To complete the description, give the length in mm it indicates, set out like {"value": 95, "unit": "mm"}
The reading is {"value": 77.21, "unit": "mm"}
